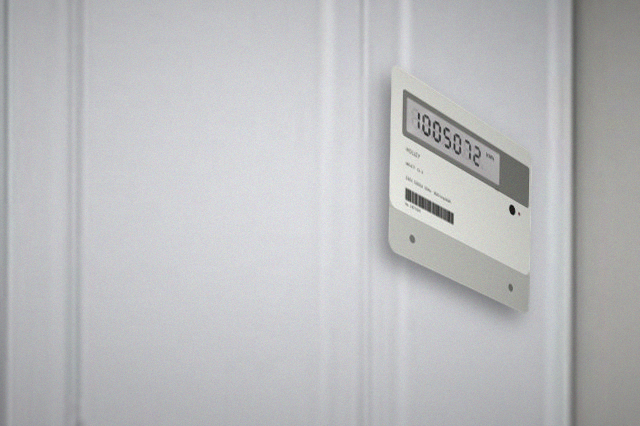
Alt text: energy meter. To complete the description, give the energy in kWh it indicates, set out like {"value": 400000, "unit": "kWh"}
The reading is {"value": 1005072, "unit": "kWh"}
